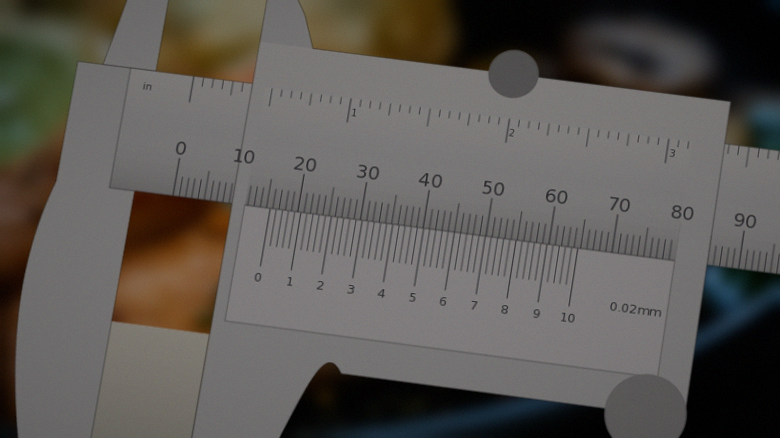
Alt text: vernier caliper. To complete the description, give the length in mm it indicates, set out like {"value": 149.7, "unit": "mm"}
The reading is {"value": 15.6, "unit": "mm"}
